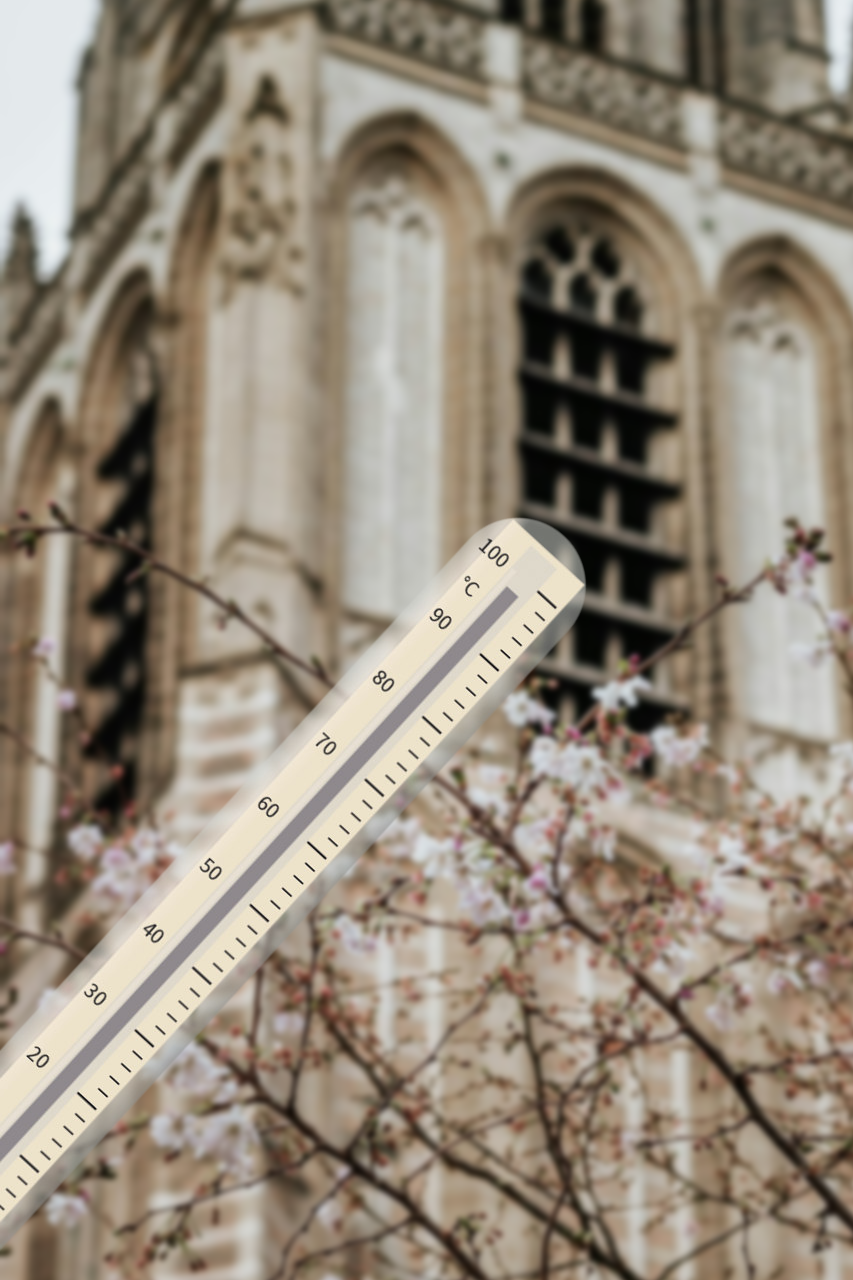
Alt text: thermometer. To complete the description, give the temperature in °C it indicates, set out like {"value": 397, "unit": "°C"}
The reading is {"value": 98, "unit": "°C"}
